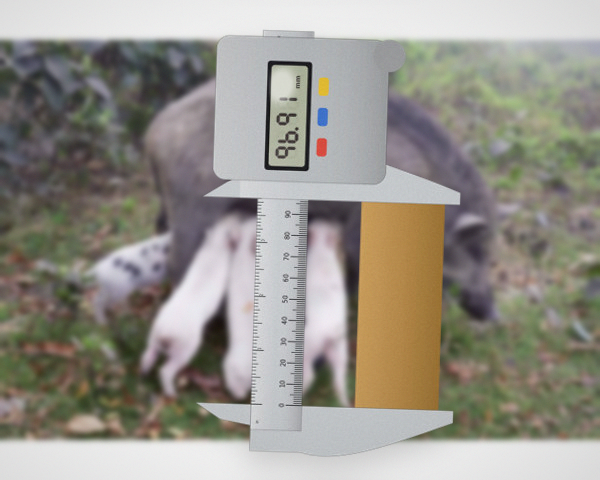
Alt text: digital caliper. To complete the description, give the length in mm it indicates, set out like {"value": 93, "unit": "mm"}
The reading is {"value": 96.91, "unit": "mm"}
